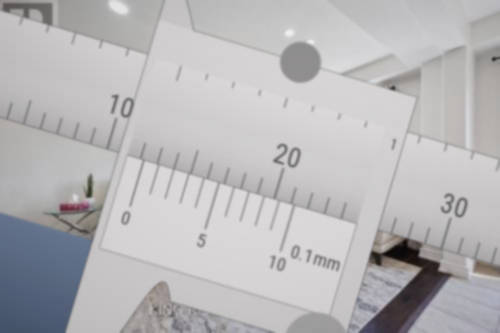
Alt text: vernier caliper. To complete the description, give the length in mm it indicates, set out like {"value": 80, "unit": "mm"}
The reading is {"value": 12.2, "unit": "mm"}
